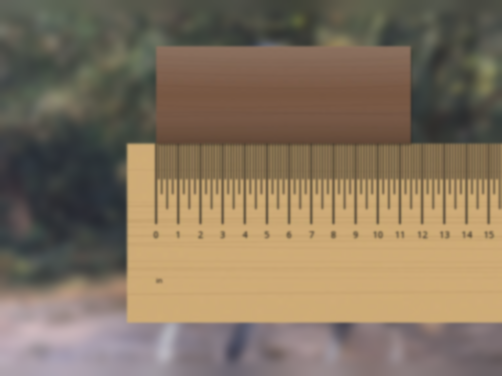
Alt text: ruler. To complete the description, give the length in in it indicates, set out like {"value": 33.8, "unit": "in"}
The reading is {"value": 11.5, "unit": "in"}
